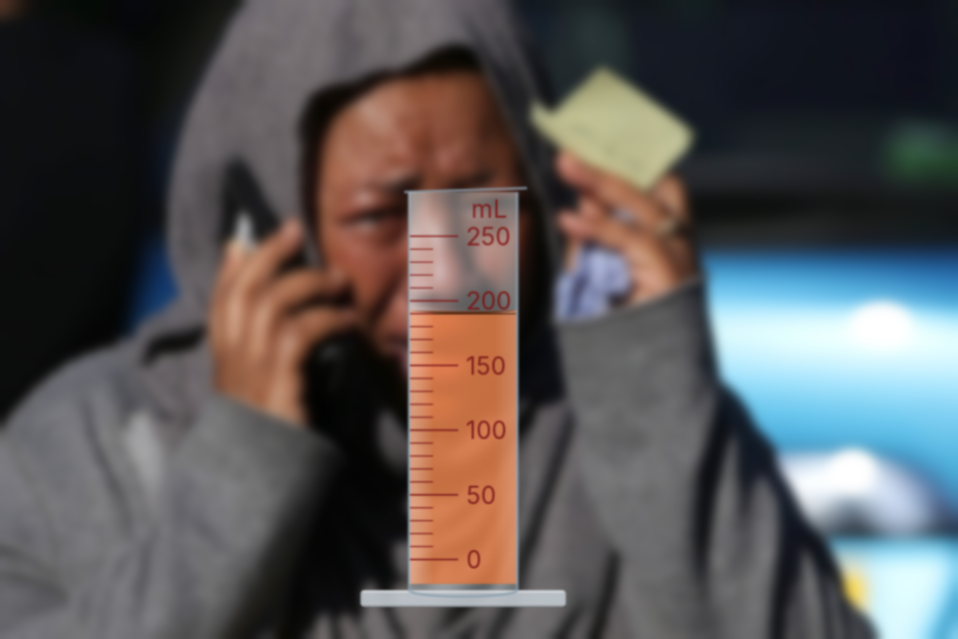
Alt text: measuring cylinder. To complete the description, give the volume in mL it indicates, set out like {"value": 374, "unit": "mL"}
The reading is {"value": 190, "unit": "mL"}
